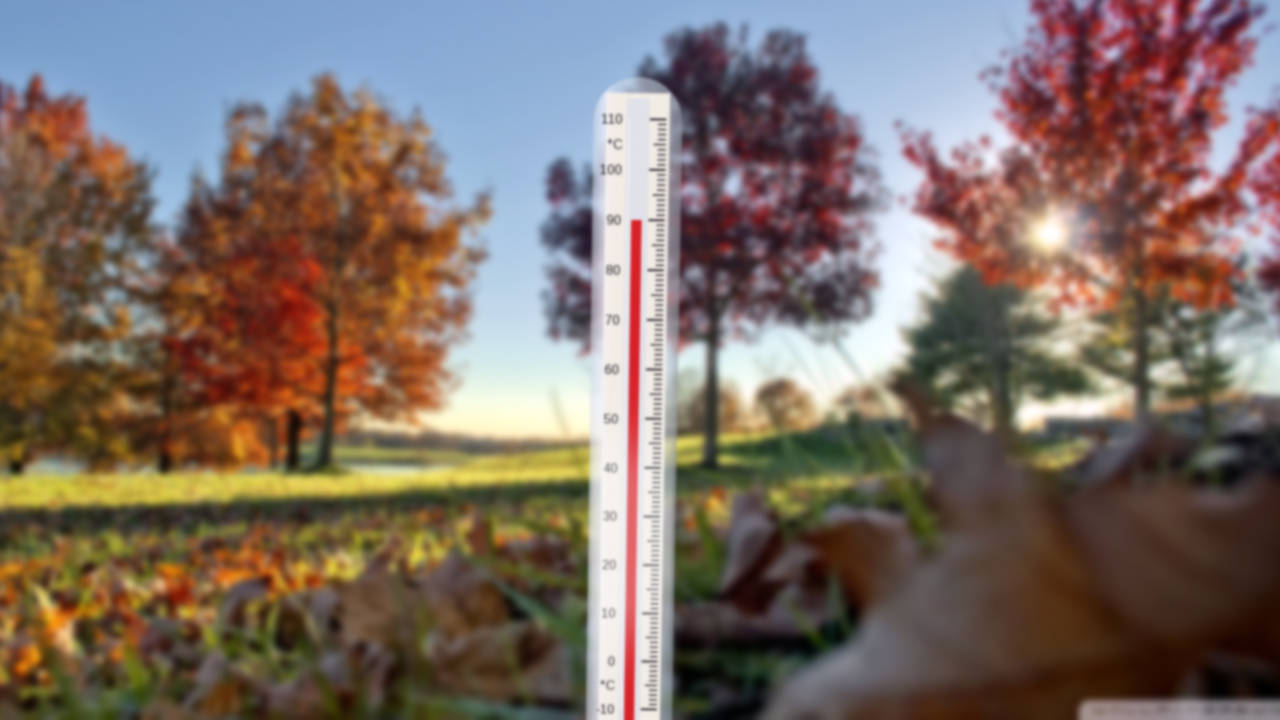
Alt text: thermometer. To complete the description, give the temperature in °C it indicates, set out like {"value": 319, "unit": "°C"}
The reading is {"value": 90, "unit": "°C"}
